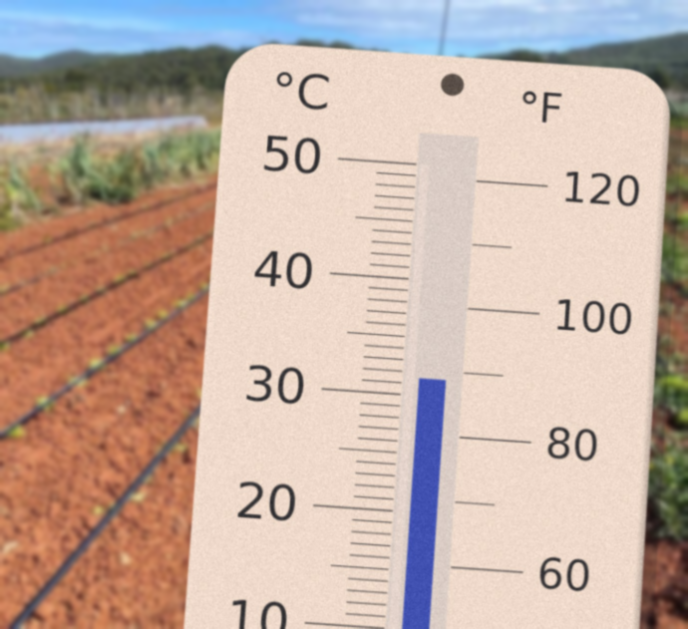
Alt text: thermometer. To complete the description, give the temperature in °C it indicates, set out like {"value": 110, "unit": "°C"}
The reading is {"value": 31.5, "unit": "°C"}
